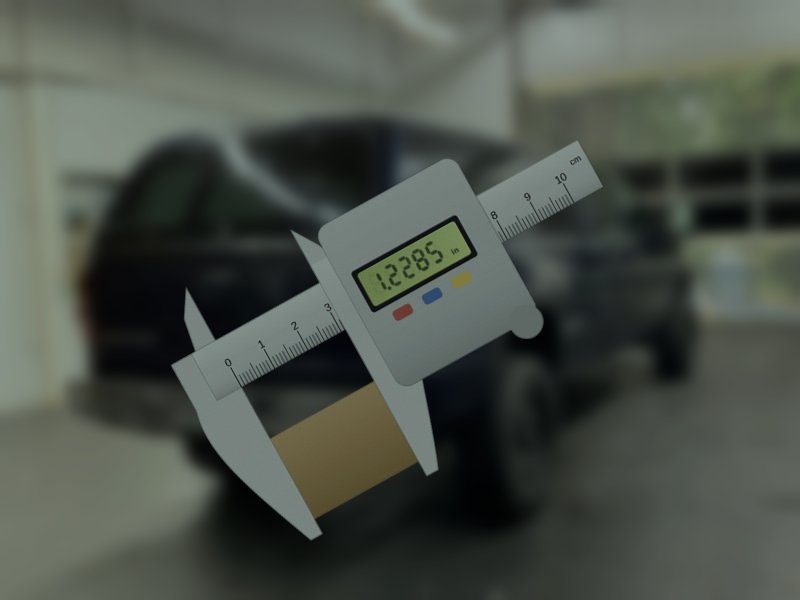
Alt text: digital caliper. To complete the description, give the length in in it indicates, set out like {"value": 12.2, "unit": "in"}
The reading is {"value": 1.2285, "unit": "in"}
